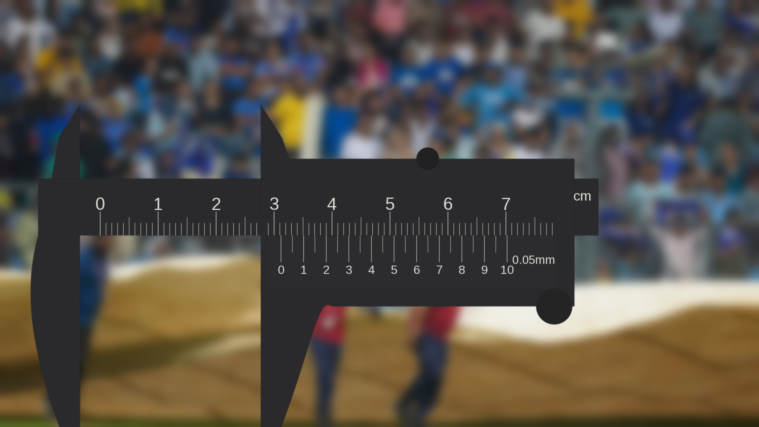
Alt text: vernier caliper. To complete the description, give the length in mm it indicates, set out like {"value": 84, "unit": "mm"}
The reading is {"value": 31.2, "unit": "mm"}
